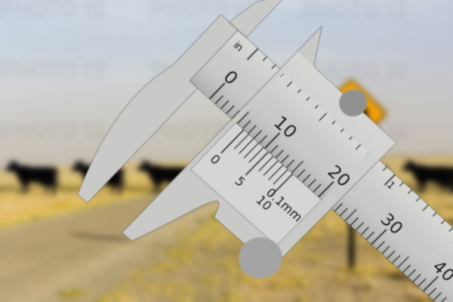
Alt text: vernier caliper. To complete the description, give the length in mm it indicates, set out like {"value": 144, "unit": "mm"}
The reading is {"value": 6.2, "unit": "mm"}
